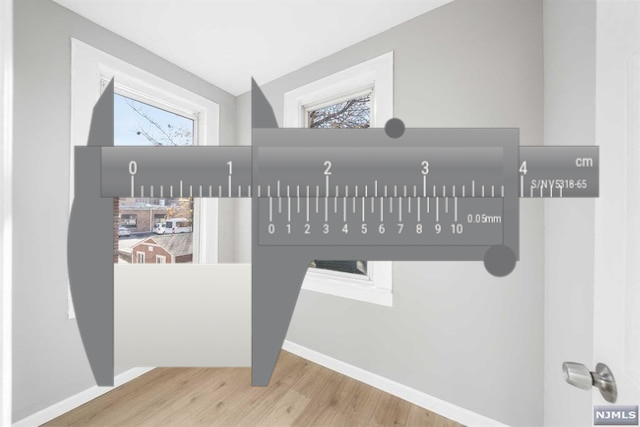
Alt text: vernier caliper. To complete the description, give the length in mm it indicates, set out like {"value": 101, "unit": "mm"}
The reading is {"value": 14.2, "unit": "mm"}
